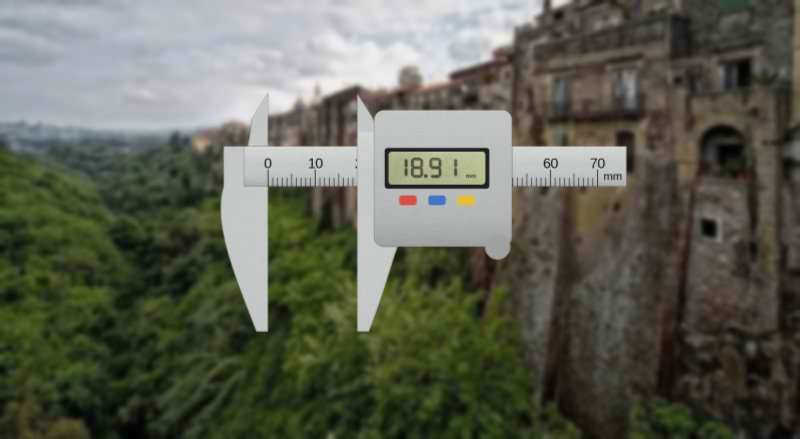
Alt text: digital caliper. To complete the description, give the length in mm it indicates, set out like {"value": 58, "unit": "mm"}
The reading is {"value": 18.91, "unit": "mm"}
